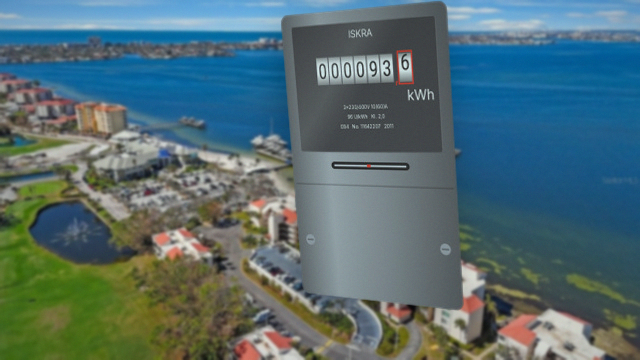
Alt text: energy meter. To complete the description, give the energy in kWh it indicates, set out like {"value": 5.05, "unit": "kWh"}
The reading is {"value": 93.6, "unit": "kWh"}
